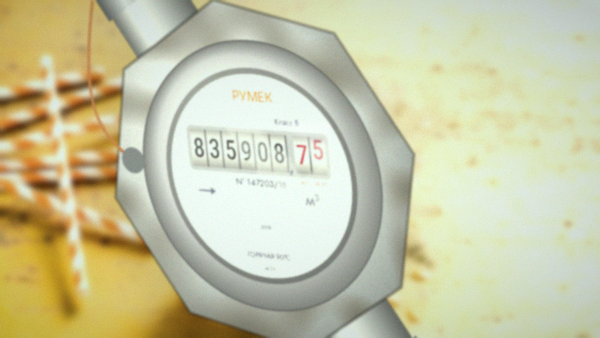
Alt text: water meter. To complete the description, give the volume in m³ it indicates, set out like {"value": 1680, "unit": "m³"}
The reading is {"value": 835908.75, "unit": "m³"}
